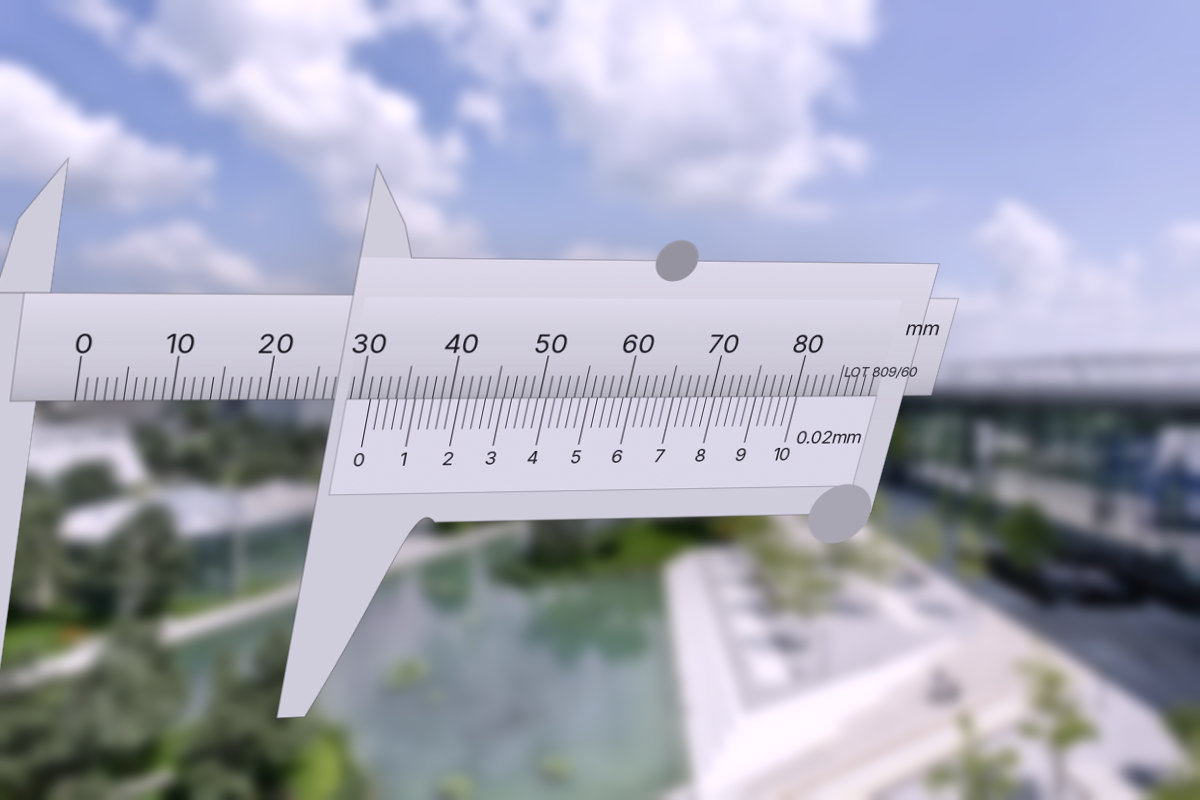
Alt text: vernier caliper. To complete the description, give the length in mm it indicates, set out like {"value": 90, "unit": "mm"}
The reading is {"value": 31.2, "unit": "mm"}
